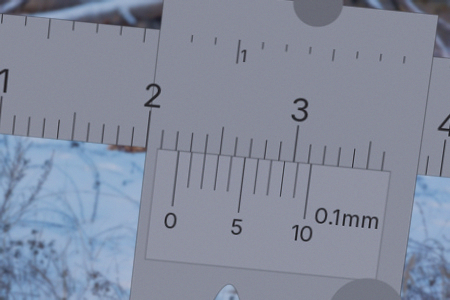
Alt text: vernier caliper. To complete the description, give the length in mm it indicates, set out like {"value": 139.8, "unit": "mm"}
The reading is {"value": 22.2, "unit": "mm"}
